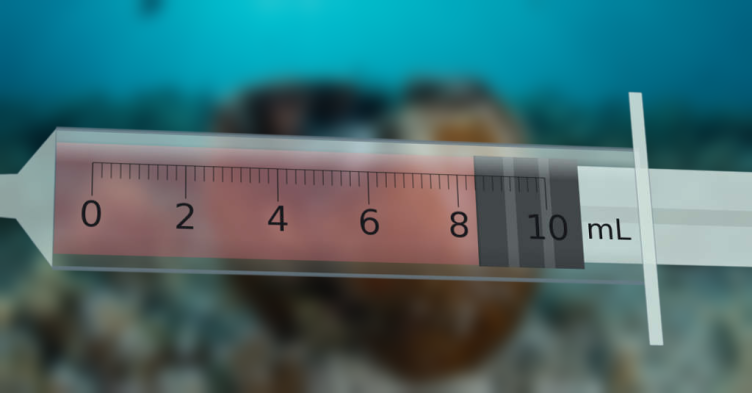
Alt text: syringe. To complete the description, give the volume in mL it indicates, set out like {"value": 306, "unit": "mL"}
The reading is {"value": 8.4, "unit": "mL"}
